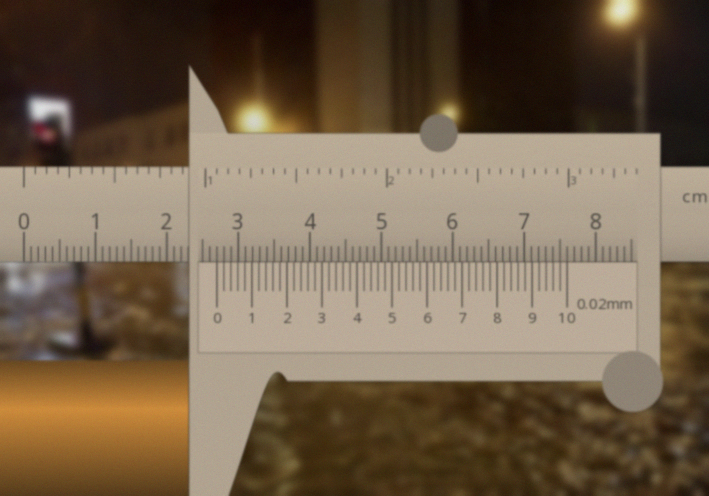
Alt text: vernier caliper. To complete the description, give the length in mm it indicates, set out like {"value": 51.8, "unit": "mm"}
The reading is {"value": 27.0, "unit": "mm"}
